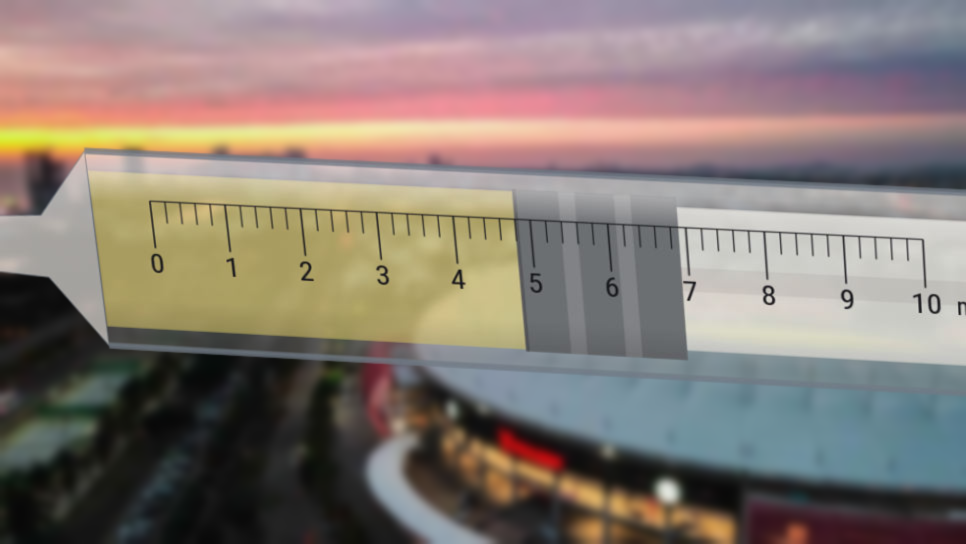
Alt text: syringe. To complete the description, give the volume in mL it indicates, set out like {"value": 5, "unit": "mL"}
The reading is {"value": 4.8, "unit": "mL"}
